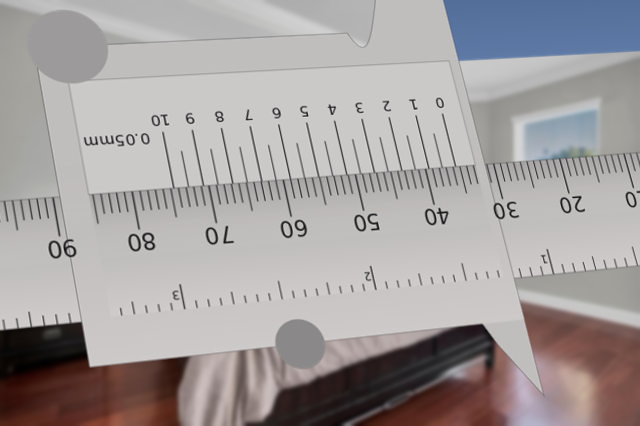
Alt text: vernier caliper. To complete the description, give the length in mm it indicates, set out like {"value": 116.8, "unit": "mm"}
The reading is {"value": 35.6, "unit": "mm"}
